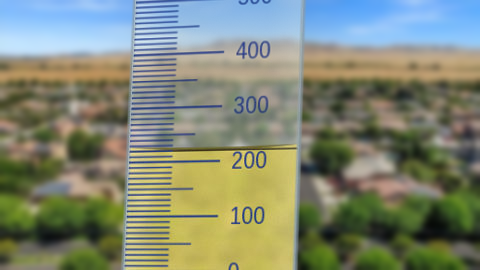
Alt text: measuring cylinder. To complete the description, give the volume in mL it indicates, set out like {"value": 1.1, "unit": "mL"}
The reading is {"value": 220, "unit": "mL"}
